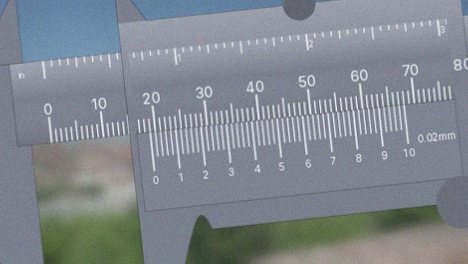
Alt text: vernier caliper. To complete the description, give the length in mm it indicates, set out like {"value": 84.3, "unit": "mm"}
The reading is {"value": 19.0, "unit": "mm"}
